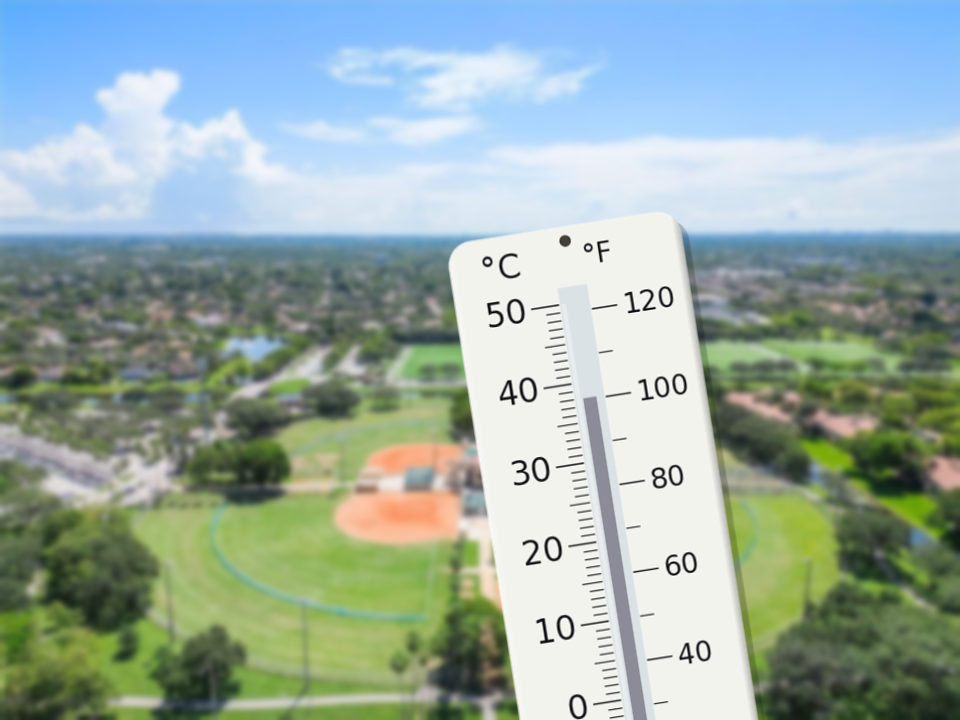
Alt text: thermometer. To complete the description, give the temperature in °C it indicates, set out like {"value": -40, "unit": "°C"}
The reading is {"value": 38, "unit": "°C"}
